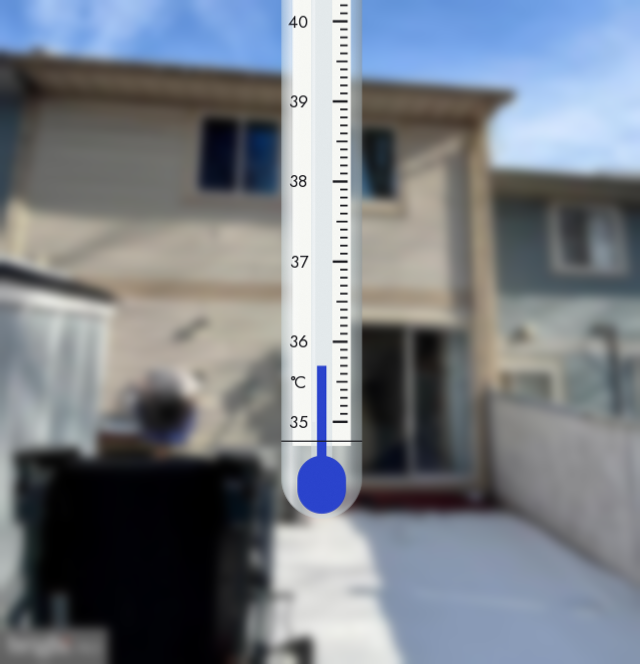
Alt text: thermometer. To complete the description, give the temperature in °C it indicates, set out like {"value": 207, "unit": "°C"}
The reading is {"value": 35.7, "unit": "°C"}
